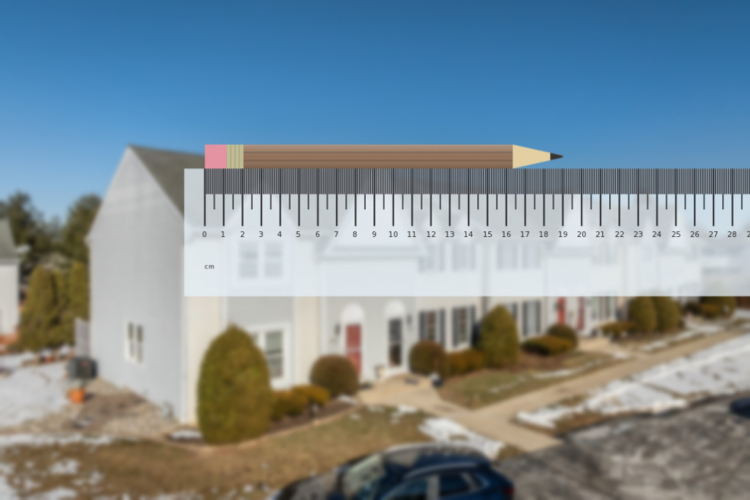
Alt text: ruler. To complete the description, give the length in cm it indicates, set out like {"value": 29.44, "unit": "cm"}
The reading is {"value": 19, "unit": "cm"}
